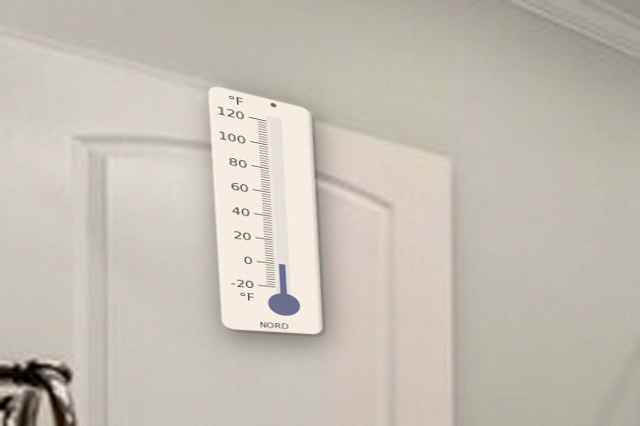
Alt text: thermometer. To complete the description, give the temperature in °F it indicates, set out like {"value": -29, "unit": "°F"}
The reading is {"value": 0, "unit": "°F"}
